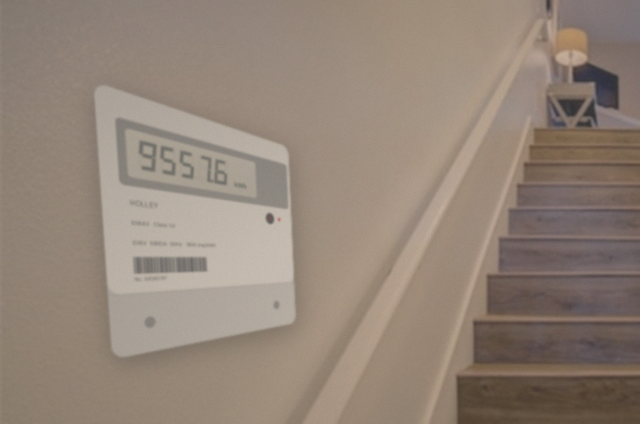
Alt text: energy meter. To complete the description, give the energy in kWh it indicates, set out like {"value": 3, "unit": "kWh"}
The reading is {"value": 9557.6, "unit": "kWh"}
